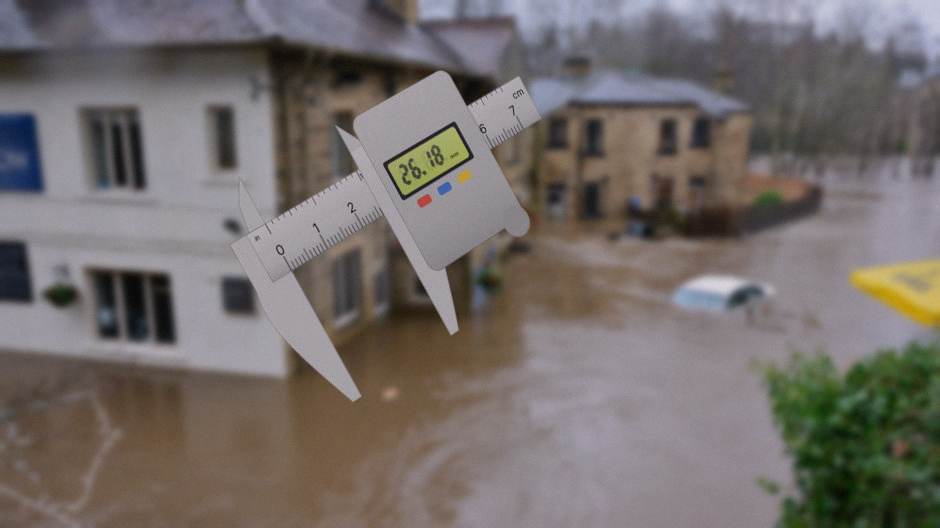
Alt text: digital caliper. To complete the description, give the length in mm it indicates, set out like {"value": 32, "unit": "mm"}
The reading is {"value": 26.18, "unit": "mm"}
